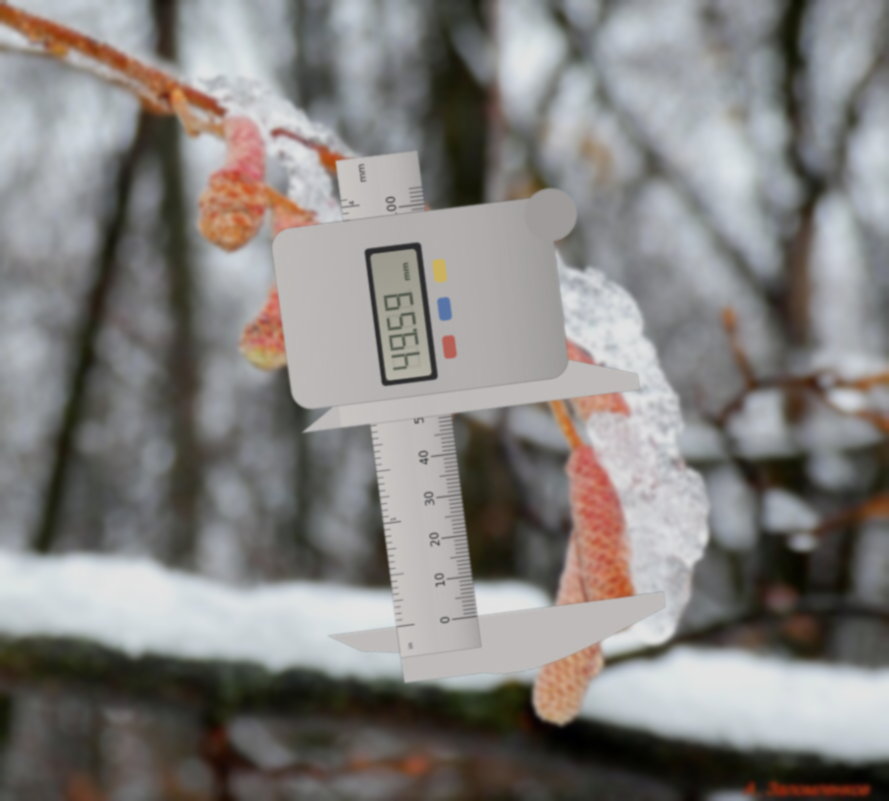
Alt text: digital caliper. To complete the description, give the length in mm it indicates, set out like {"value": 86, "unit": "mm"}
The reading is {"value": 49.59, "unit": "mm"}
